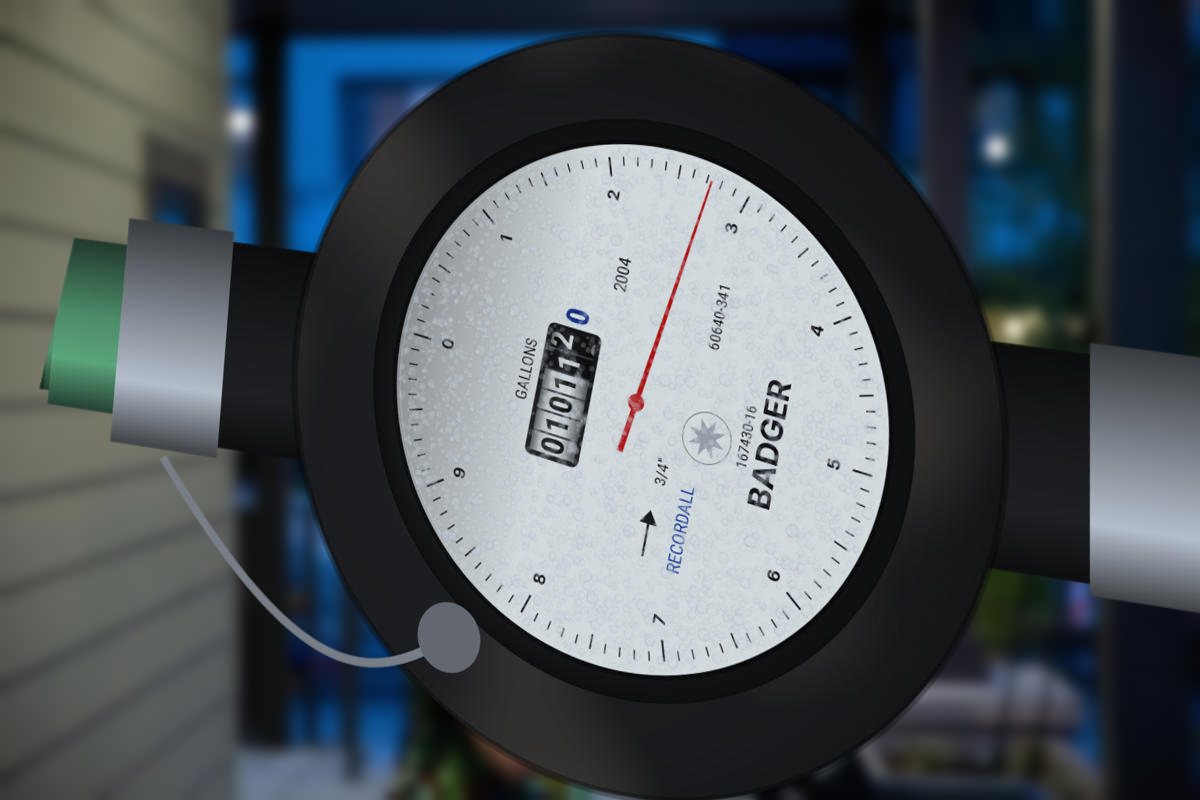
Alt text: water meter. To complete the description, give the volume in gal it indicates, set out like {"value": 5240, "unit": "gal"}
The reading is {"value": 101122.7, "unit": "gal"}
